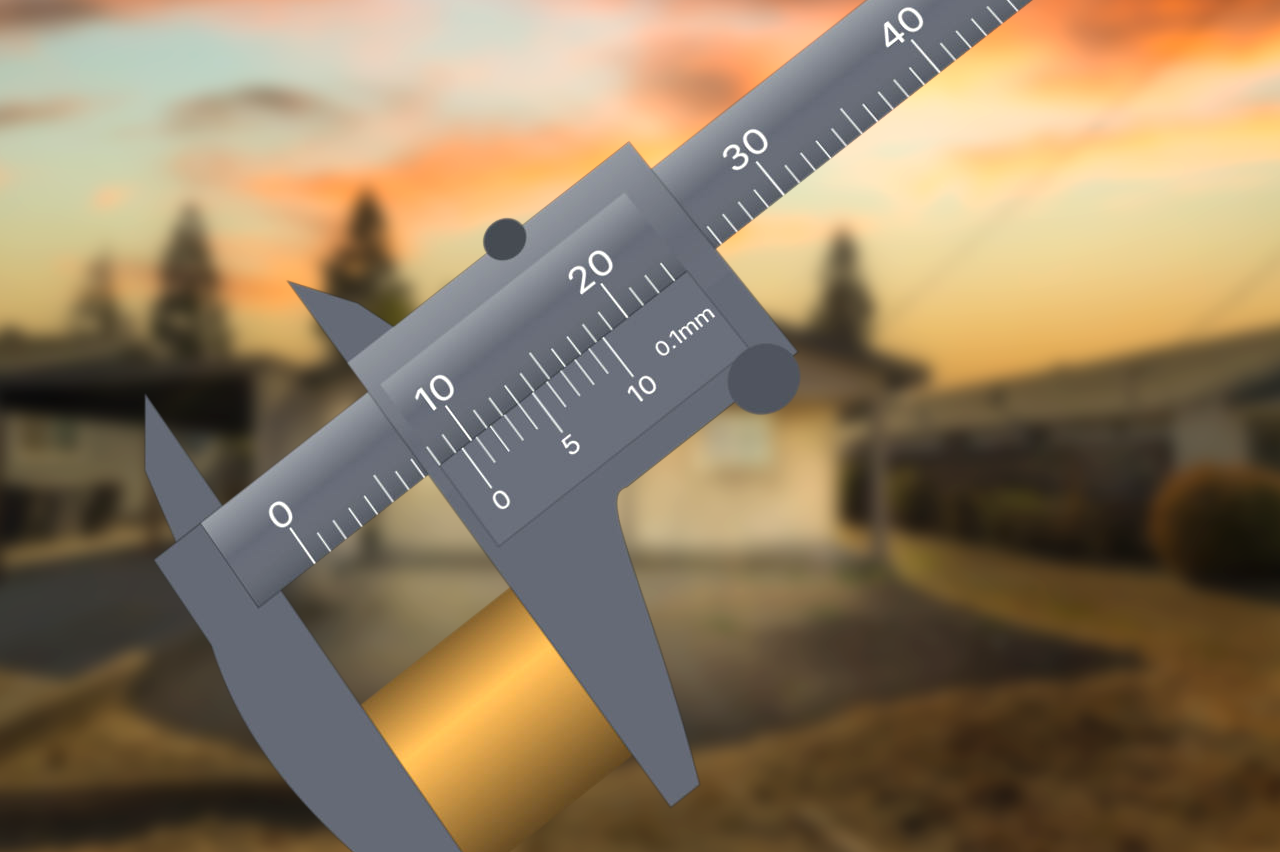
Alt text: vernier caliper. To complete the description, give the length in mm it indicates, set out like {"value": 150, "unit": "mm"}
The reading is {"value": 9.4, "unit": "mm"}
